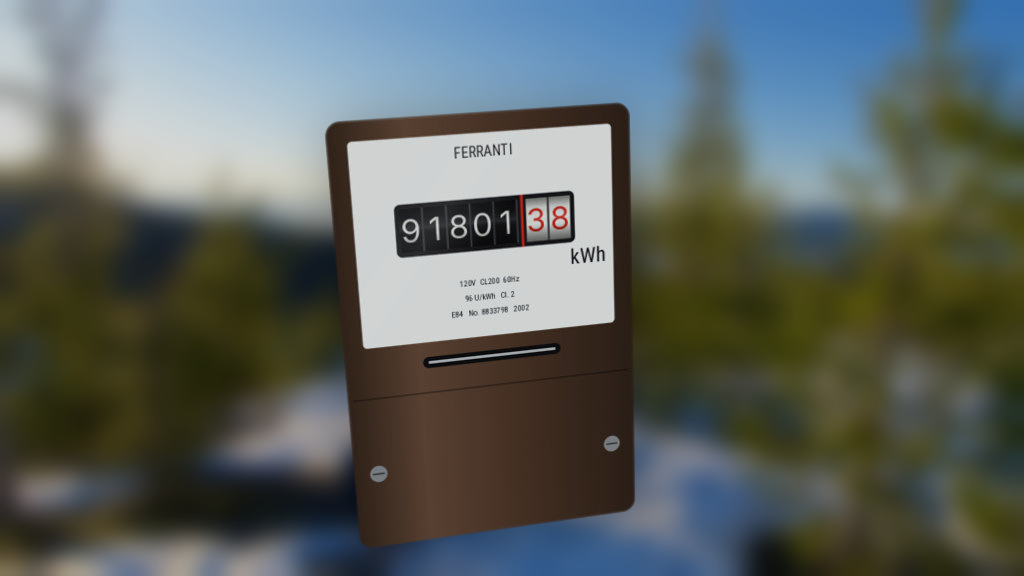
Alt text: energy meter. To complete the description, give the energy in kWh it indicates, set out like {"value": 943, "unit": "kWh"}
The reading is {"value": 91801.38, "unit": "kWh"}
